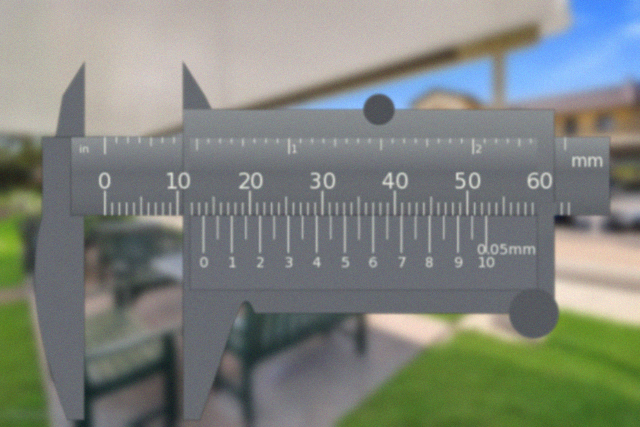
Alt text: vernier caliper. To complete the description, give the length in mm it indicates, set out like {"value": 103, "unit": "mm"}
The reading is {"value": 13.6, "unit": "mm"}
